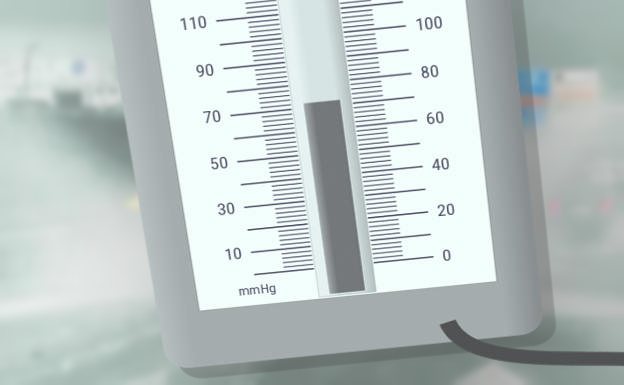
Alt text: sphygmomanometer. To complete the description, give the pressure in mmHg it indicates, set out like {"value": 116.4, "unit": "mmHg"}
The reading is {"value": 72, "unit": "mmHg"}
